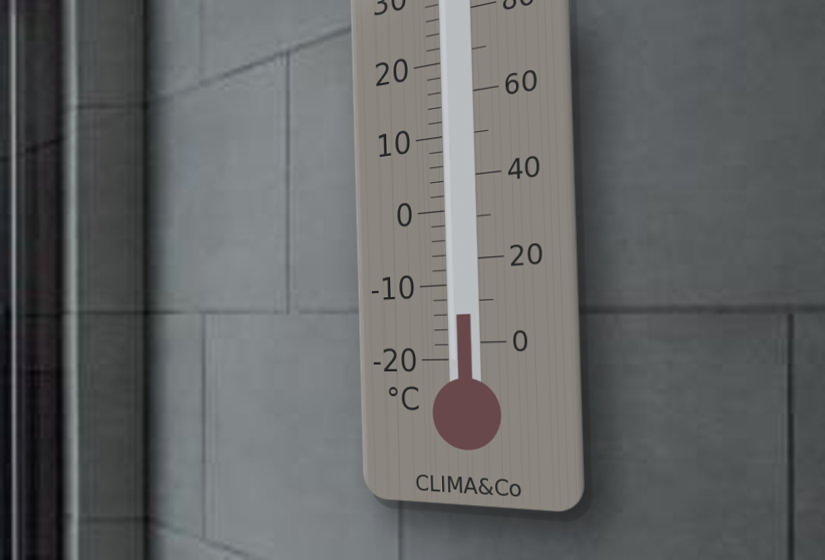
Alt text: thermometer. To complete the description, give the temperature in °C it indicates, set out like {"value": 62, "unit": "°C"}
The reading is {"value": -14, "unit": "°C"}
